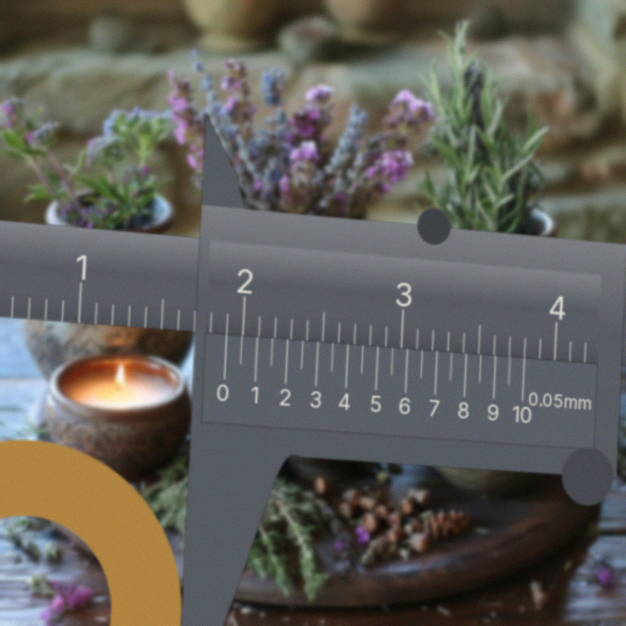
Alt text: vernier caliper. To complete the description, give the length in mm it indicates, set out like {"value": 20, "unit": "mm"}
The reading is {"value": 19.0, "unit": "mm"}
